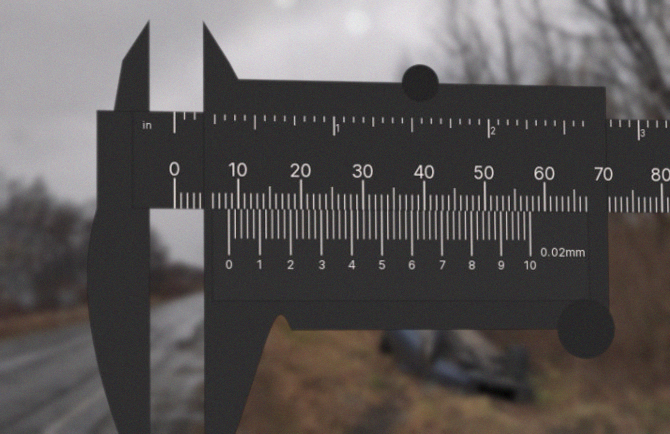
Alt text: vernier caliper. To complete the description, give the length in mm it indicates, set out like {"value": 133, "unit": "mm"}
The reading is {"value": 8.5, "unit": "mm"}
